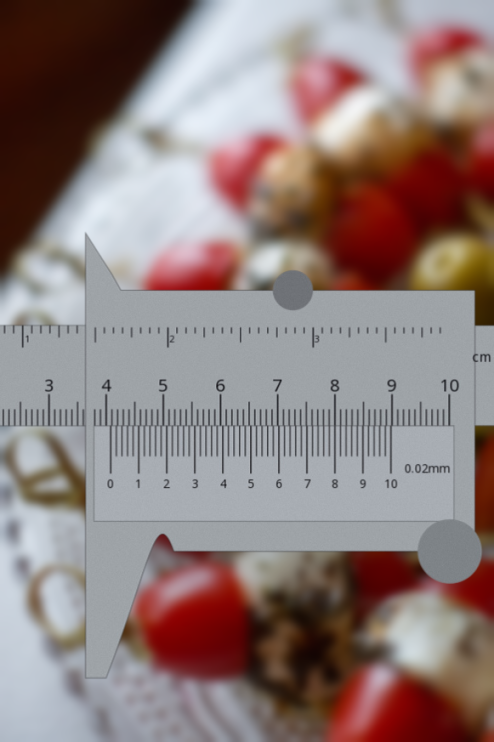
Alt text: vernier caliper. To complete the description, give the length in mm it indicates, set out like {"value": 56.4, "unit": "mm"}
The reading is {"value": 40.8, "unit": "mm"}
